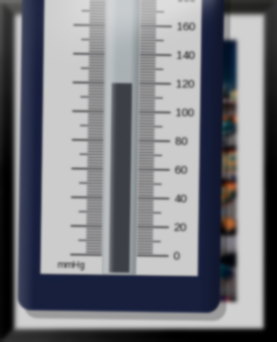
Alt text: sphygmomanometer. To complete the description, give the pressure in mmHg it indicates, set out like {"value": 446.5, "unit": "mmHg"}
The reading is {"value": 120, "unit": "mmHg"}
